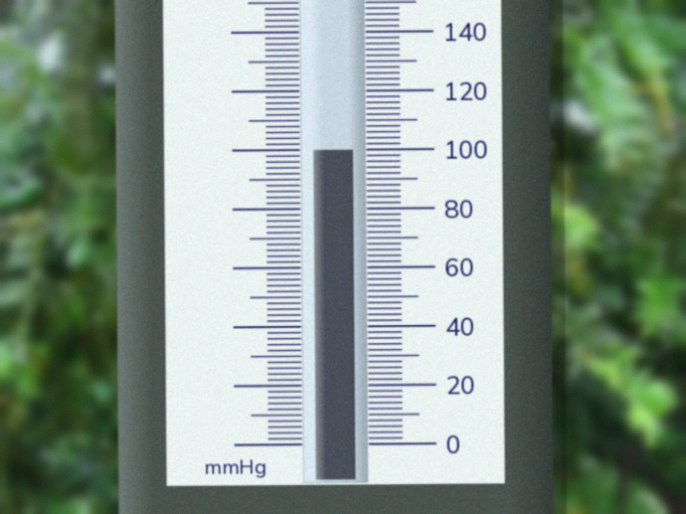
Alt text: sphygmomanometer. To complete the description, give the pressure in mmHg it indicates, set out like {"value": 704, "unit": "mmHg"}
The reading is {"value": 100, "unit": "mmHg"}
